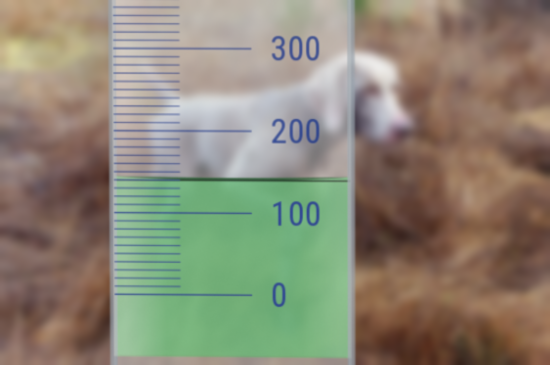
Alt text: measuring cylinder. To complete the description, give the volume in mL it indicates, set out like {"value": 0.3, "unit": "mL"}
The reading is {"value": 140, "unit": "mL"}
